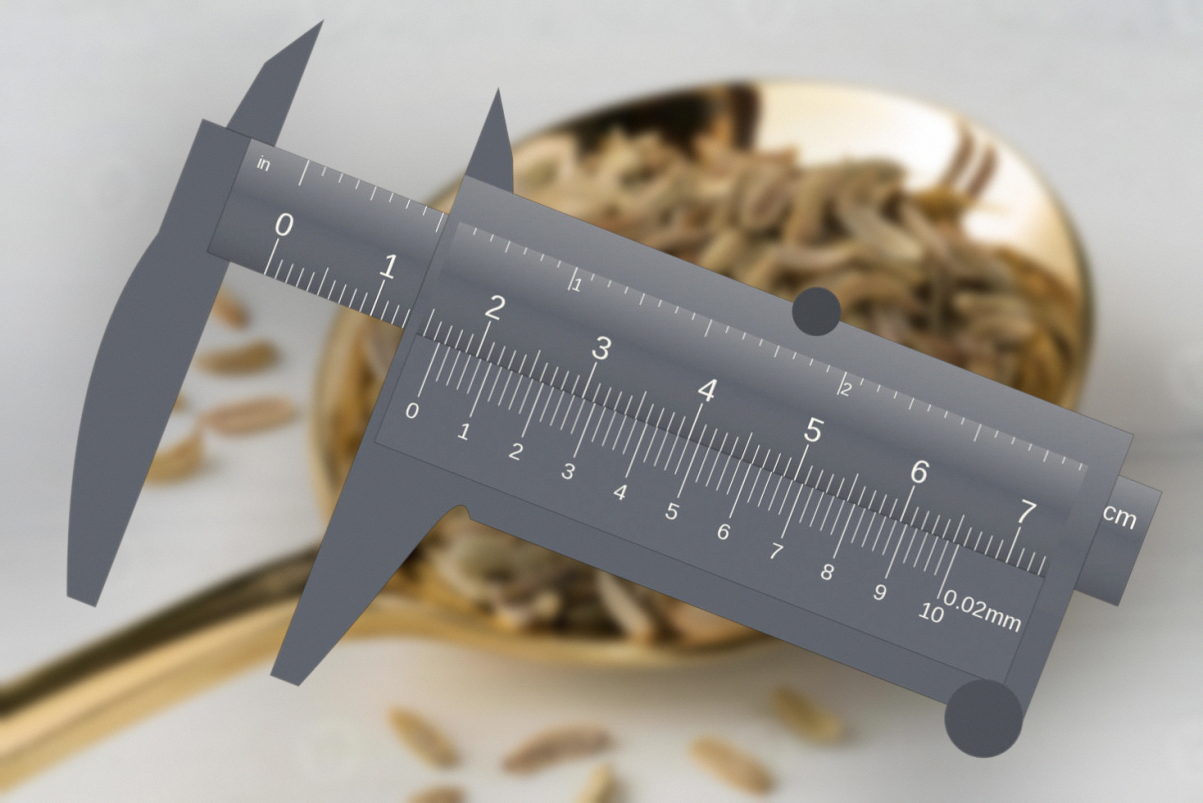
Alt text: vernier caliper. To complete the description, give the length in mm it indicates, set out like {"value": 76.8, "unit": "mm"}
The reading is {"value": 16.5, "unit": "mm"}
